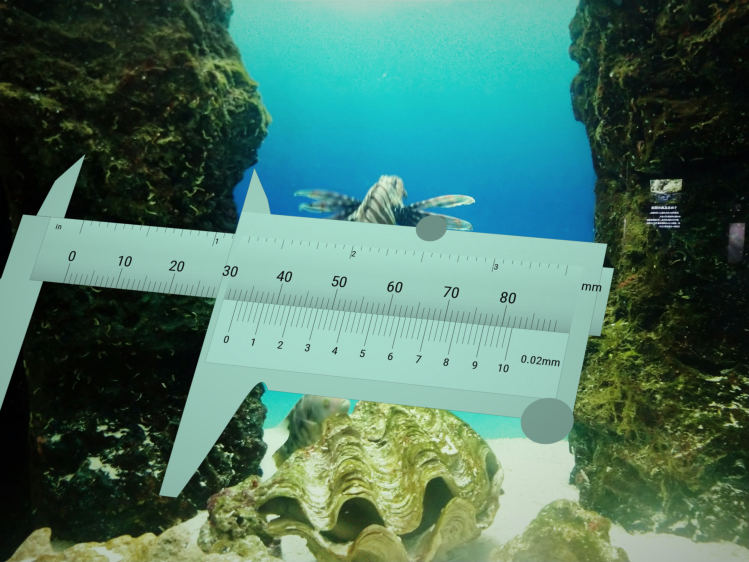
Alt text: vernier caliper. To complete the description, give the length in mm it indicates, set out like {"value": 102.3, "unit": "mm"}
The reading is {"value": 32.8, "unit": "mm"}
